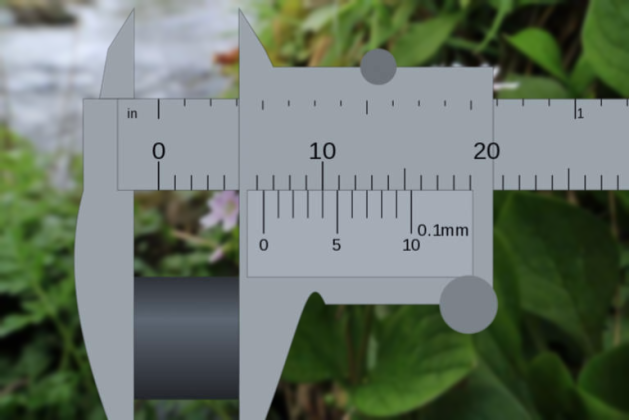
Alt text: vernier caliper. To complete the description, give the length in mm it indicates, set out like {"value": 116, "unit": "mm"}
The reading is {"value": 6.4, "unit": "mm"}
